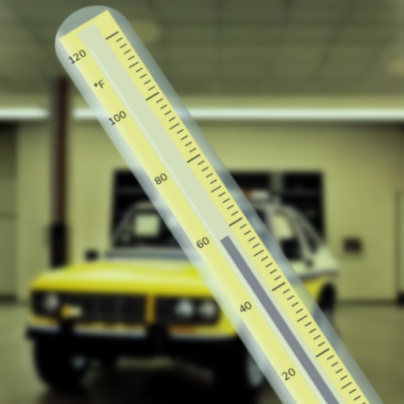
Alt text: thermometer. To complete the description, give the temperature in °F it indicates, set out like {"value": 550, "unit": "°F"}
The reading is {"value": 58, "unit": "°F"}
